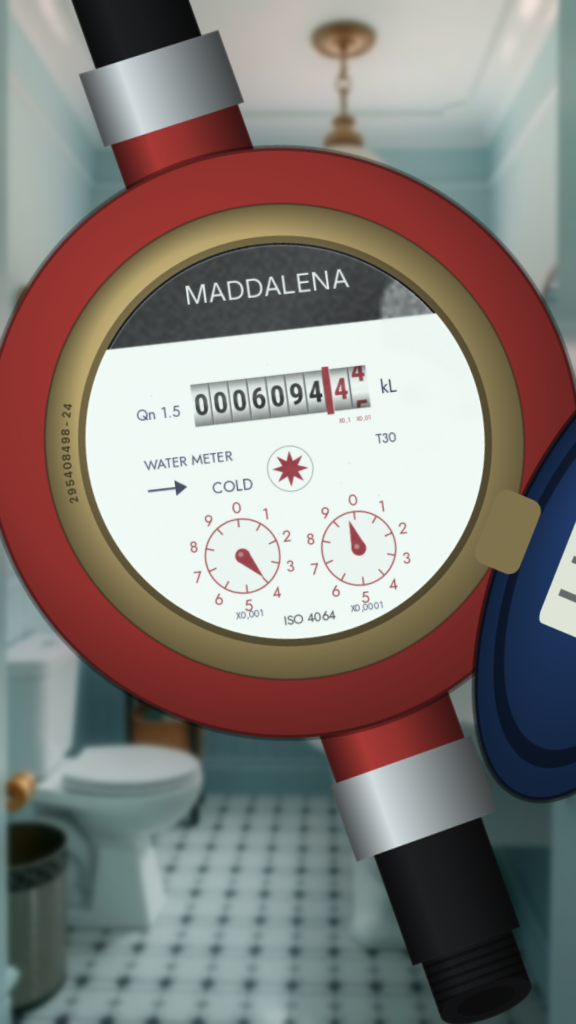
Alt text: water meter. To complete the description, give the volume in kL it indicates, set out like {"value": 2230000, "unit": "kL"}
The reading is {"value": 6094.4439, "unit": "kL"}
